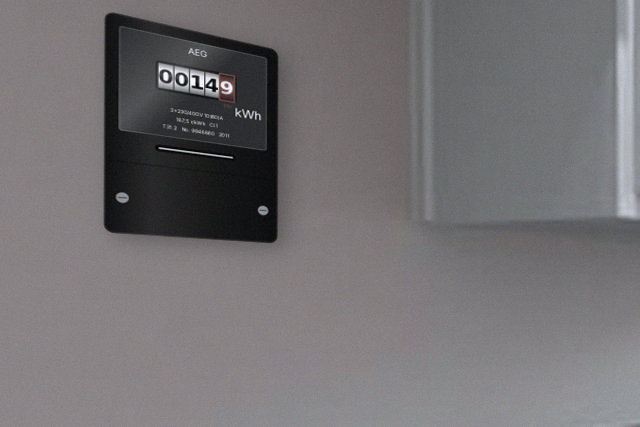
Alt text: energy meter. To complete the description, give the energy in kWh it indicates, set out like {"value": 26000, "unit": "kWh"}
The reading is {"value": 14.9, "unit": "kWh"}
